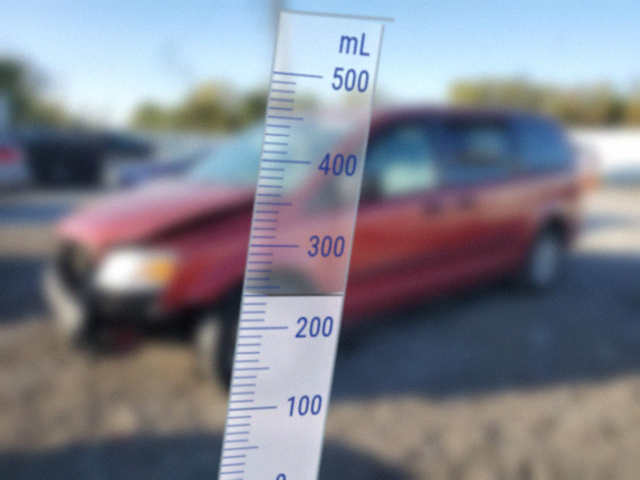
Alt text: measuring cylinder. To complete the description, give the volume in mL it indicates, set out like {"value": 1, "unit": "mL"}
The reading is {"value": 240, "unit": "mL"}
